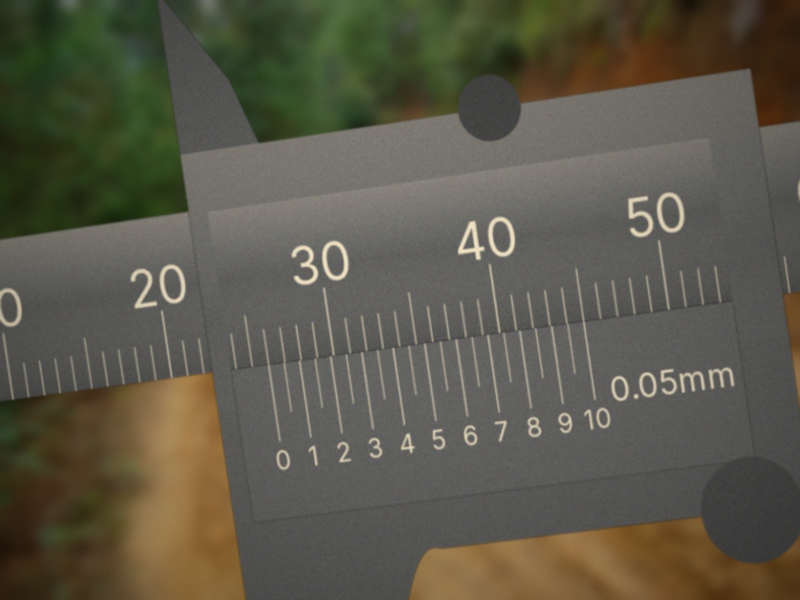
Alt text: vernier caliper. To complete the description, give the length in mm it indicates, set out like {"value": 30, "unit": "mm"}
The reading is {"value": 26.0, "unit": "mm"}
